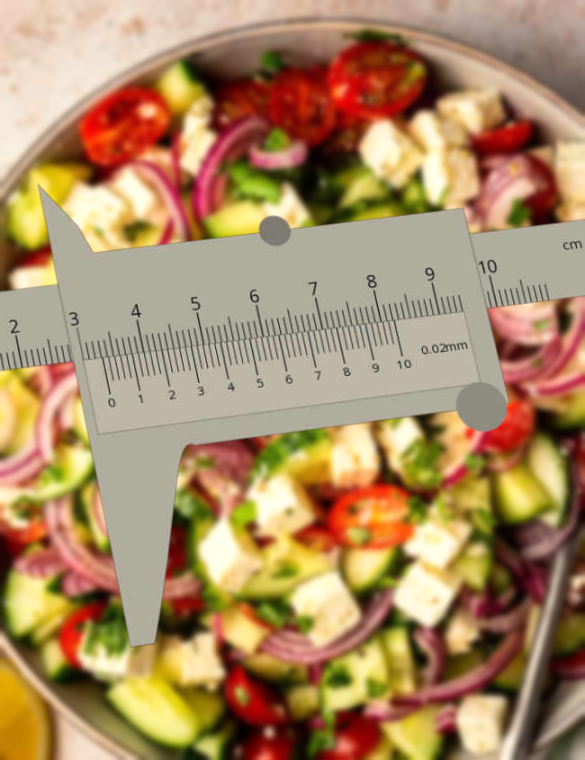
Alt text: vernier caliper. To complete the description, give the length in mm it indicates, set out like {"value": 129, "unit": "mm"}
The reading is {"value": 33.2, "unit": "mm"}
